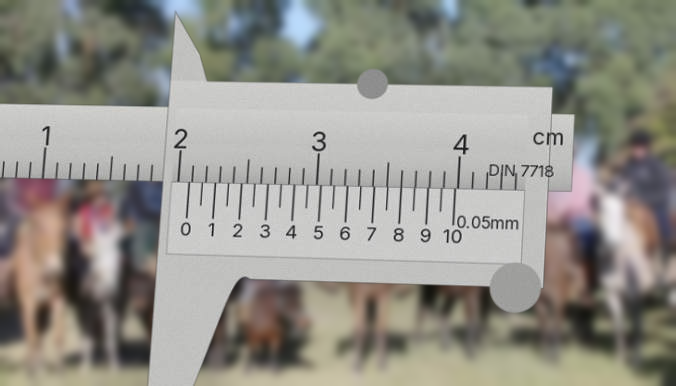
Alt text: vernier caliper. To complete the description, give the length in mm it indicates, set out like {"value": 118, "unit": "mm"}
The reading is {"value": 20.8, "unit": "mm"}
